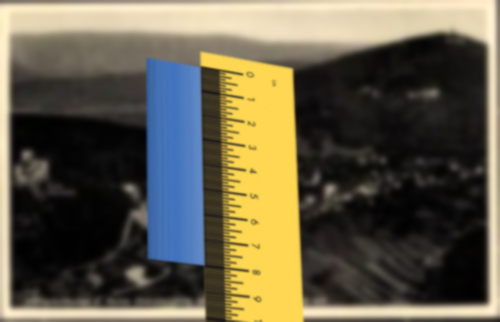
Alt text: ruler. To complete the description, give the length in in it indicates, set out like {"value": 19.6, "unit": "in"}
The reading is {"value": 8, "unit": "in"}
